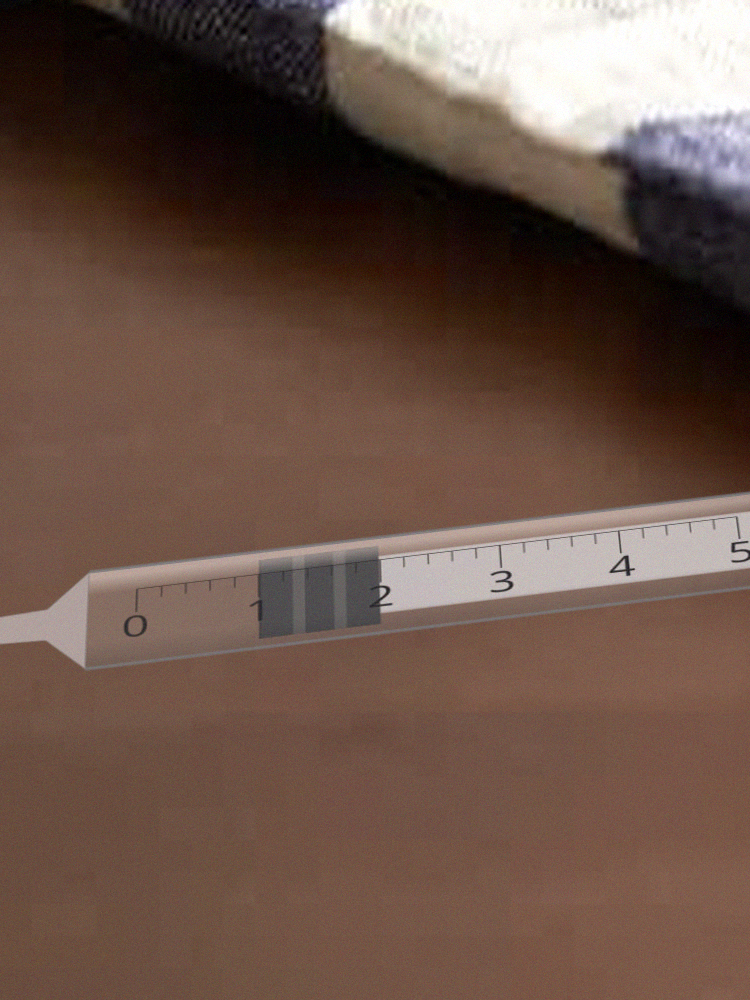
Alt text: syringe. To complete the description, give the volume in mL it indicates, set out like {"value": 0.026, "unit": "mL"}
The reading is {"value": 1, "unit": "mL"}
